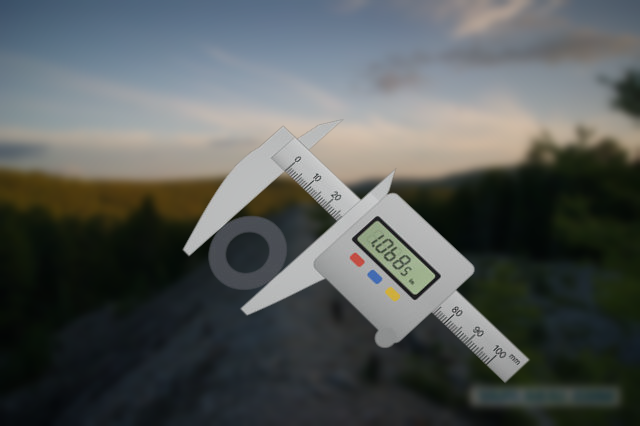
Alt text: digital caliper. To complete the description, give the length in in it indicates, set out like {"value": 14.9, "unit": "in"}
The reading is {"value": 1.0685, "unit": "in"}
